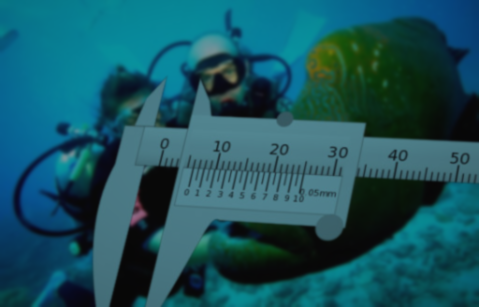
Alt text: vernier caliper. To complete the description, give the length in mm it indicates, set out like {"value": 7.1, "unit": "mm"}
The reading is {"value": 6.0, "unit": "mm"}
